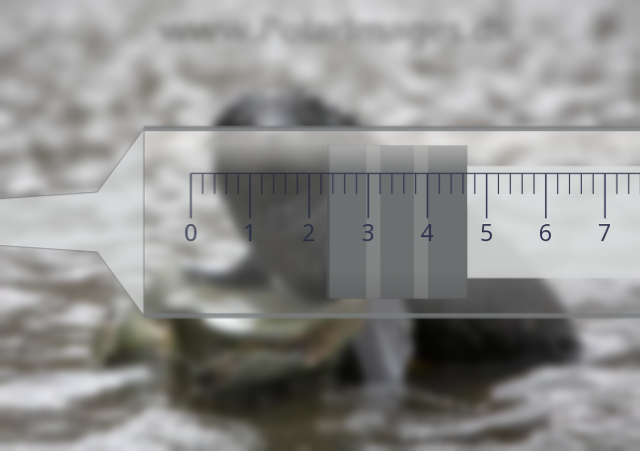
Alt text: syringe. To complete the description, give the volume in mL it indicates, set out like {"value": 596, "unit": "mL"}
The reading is {"value": 2.3, "unit": "mL"}
